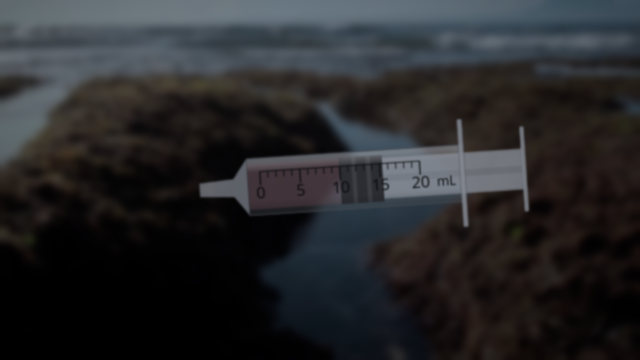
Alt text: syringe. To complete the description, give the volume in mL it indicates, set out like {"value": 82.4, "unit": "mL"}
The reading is {"value": 10, "unit": "mL"}
